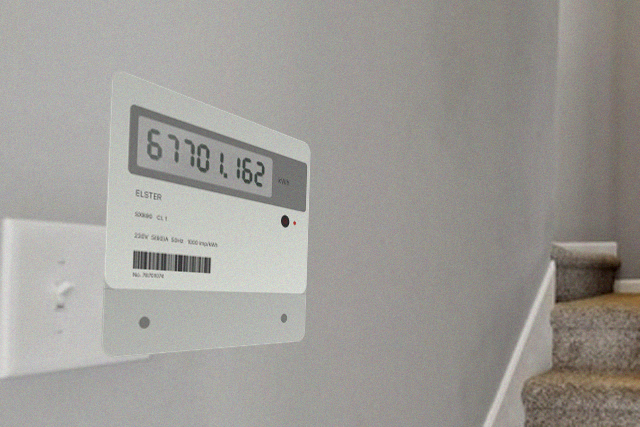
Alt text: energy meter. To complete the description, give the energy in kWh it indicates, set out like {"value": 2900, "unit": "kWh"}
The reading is {"value": 67701.162, "unit": "kWh"}
